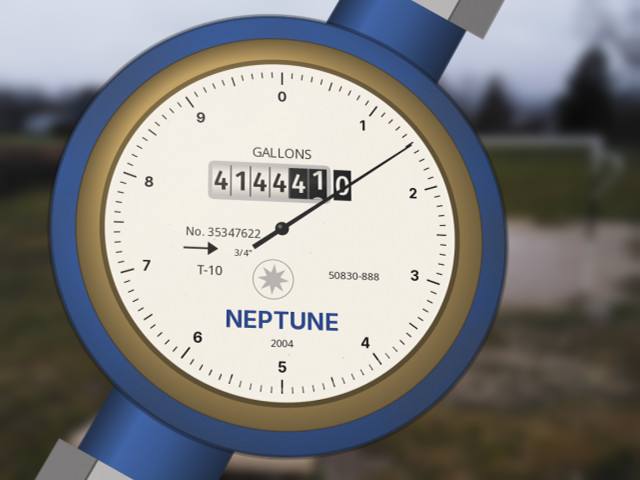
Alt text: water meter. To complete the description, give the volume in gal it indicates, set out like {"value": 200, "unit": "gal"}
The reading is {"value": 4144411.5, "unit": "gal"}
